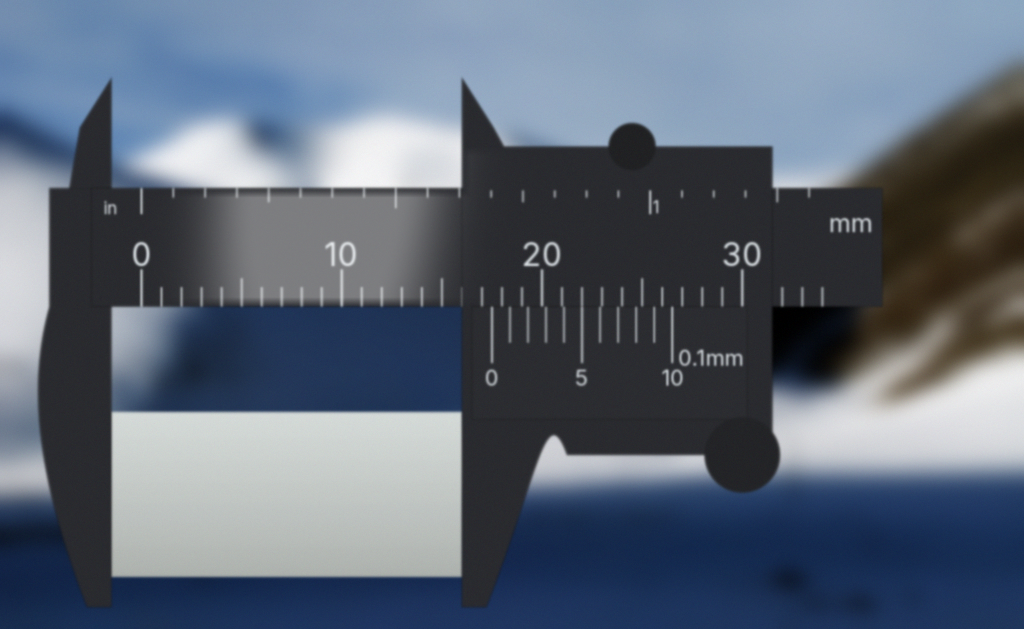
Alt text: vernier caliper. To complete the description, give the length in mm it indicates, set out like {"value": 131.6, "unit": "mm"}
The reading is {"value": 17.5, "unit": "mm"}
